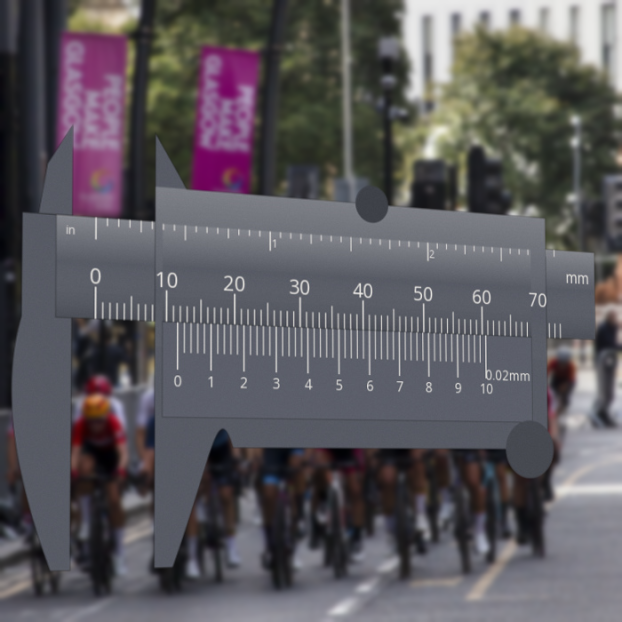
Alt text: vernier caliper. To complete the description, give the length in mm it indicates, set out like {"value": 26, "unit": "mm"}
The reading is {"value": 11.6, "unit": "mm"}
